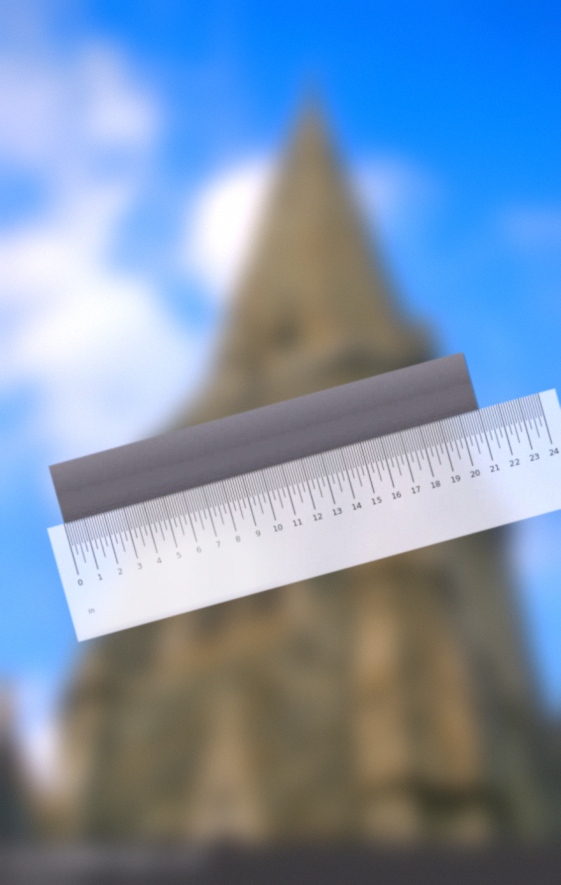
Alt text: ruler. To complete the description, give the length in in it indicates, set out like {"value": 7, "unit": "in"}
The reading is {"value": 21, "unit": "in"}
